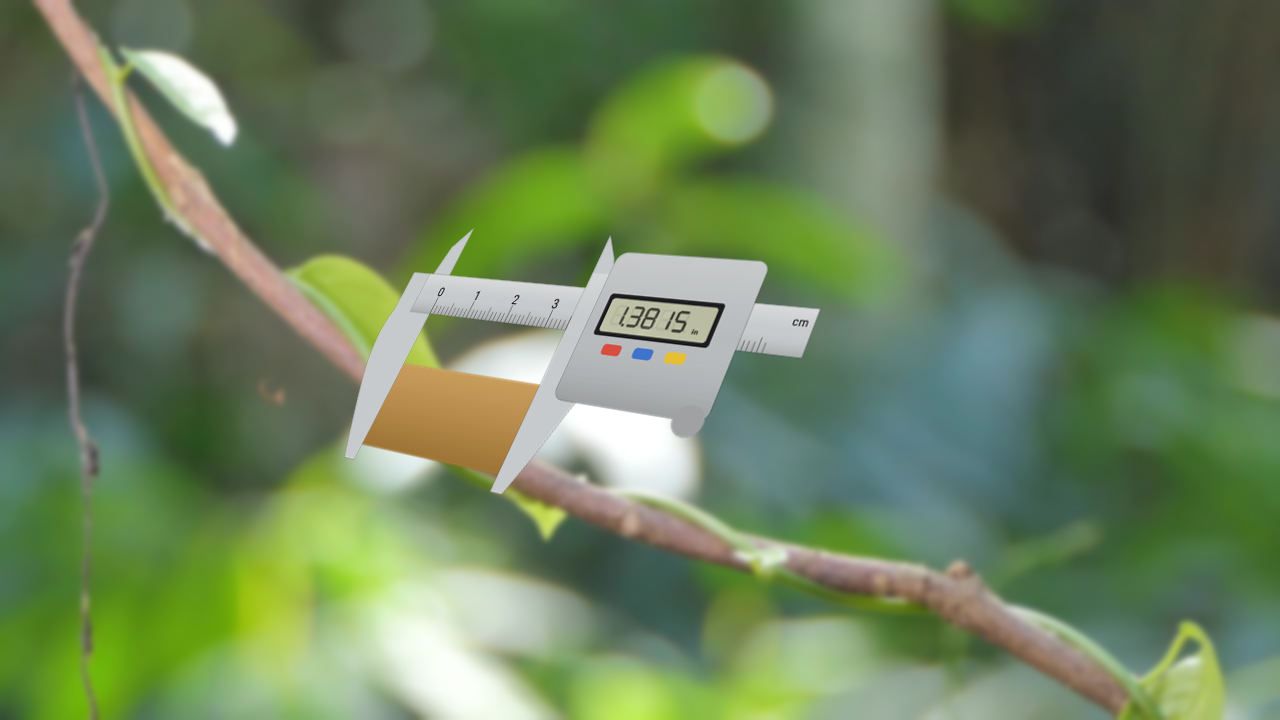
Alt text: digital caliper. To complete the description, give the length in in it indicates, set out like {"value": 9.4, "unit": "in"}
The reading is {"value": 1.3815, "unit": "in"}
